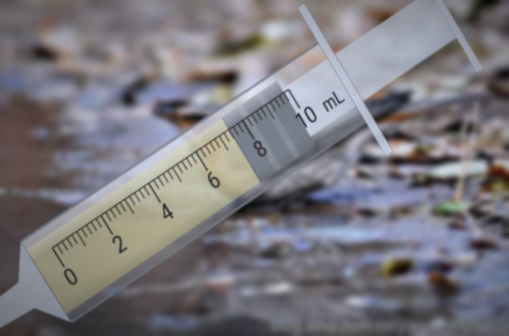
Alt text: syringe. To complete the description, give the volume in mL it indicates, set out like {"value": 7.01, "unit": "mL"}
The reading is {"value": 7.4, "unit": "mL"}
